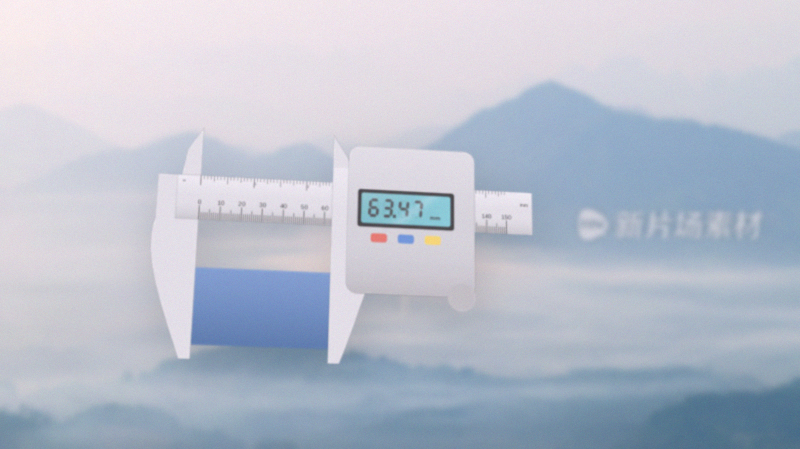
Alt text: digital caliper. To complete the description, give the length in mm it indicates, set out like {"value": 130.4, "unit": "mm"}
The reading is {"value": 63.47, "unit": "mm"}
